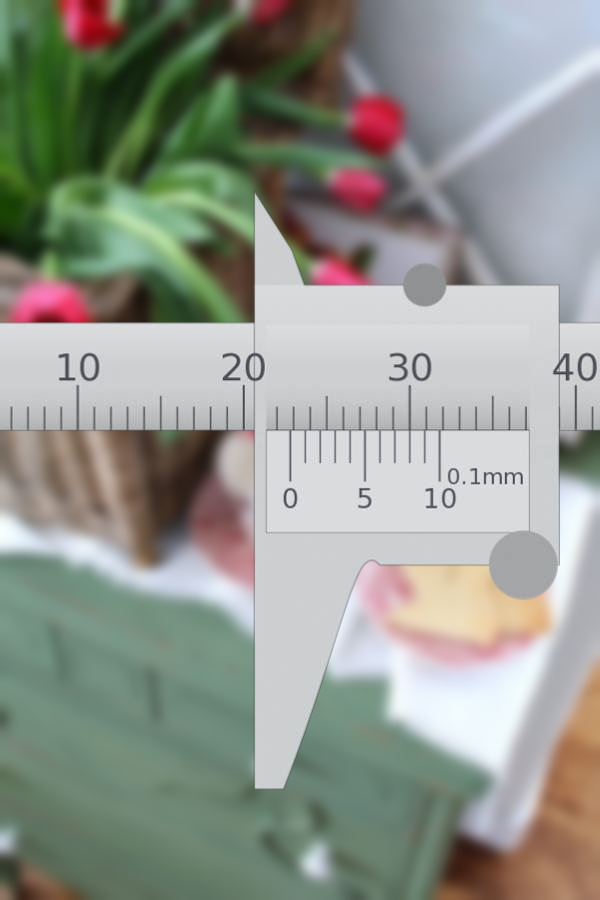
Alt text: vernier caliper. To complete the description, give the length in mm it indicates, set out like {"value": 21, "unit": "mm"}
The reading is {"value": 22.8, "unit": "mm"}
